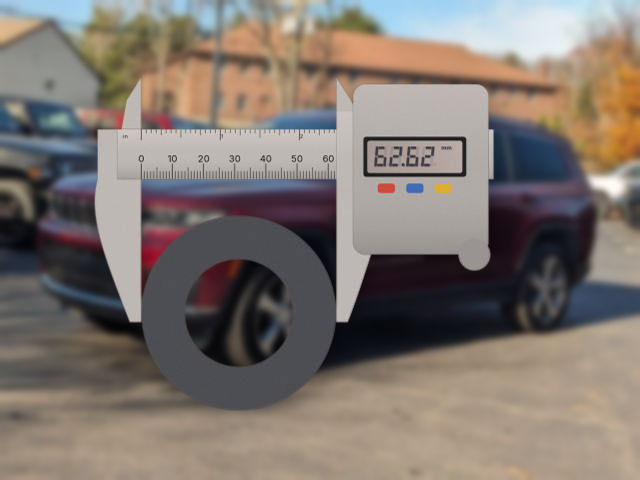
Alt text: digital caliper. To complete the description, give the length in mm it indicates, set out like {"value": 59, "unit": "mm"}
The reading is {"value": 62.62, "unit": "mm"}
